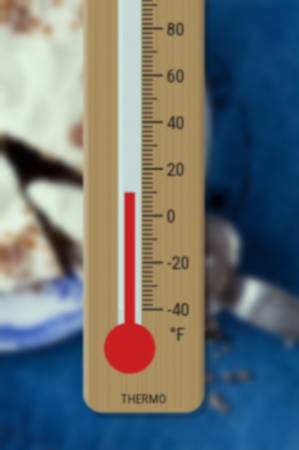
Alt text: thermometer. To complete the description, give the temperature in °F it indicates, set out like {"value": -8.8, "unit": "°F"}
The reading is {"value": 10, "unit": "°F"}
